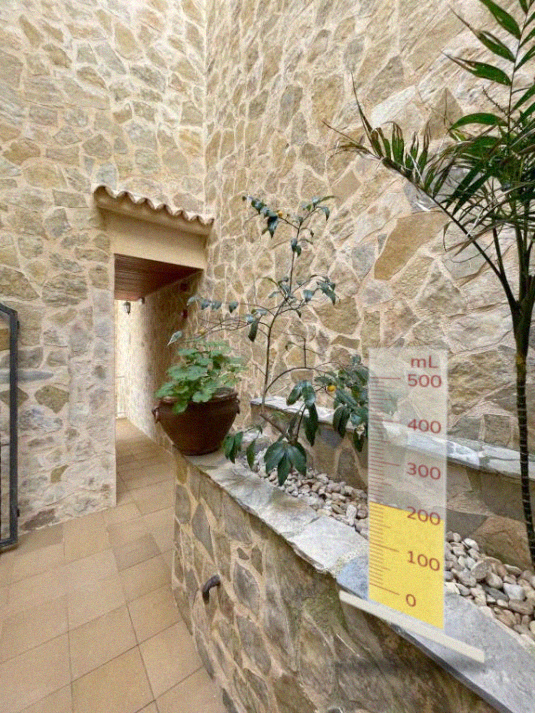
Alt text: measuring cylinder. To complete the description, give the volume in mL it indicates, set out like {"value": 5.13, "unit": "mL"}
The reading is {"value": 200, "unit": "mL"}
